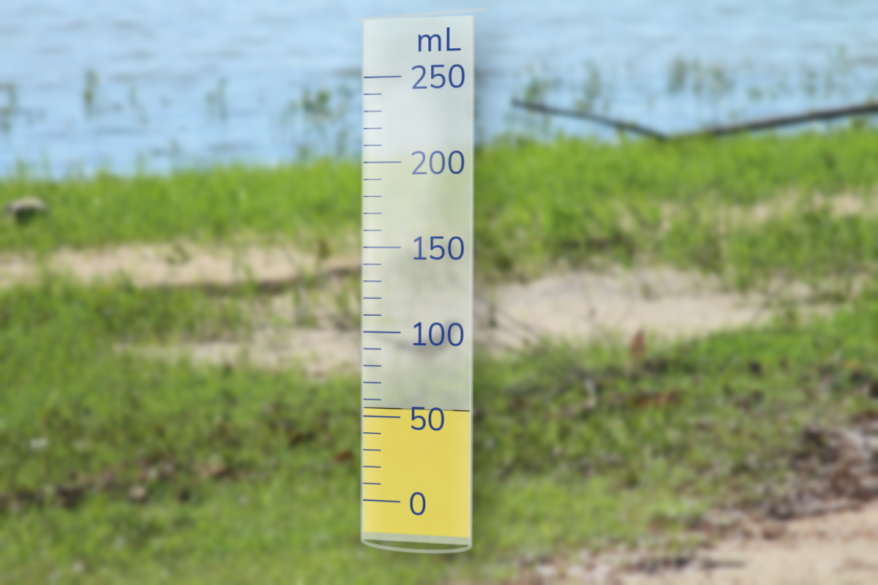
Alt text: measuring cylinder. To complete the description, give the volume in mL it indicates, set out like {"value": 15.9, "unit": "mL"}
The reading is {"value": 55, "unit": "mL"}
